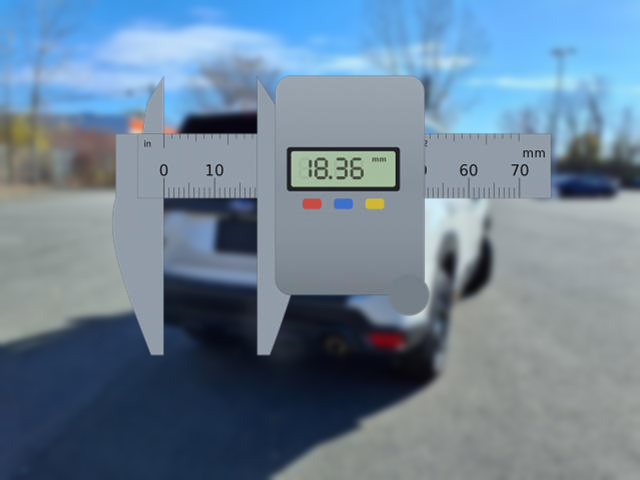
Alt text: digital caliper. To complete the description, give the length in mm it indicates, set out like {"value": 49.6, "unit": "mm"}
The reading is {"value": 18.36, "unit": "mm"}
